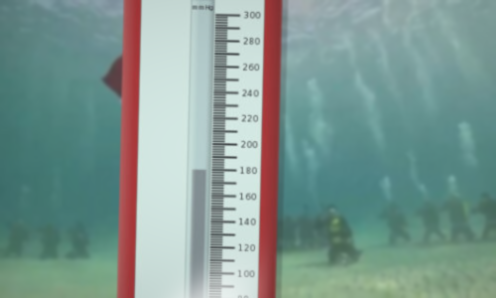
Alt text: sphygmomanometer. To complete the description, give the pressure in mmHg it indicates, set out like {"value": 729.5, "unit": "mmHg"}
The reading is {"value": 180, "unit": "mmHg"}
